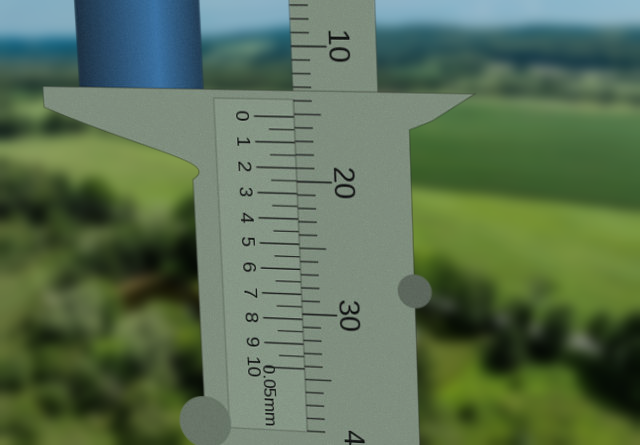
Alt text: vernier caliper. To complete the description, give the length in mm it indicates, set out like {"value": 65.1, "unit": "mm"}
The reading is {"value": 15.2, "unit": "mm"}
